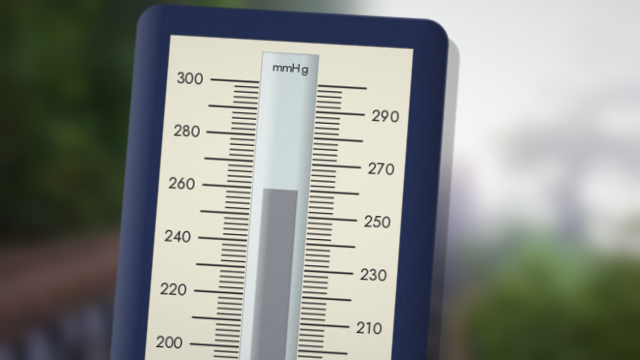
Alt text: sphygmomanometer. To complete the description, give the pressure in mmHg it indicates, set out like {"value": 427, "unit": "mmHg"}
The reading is {"value": 260, "unit": "mmHg"}
